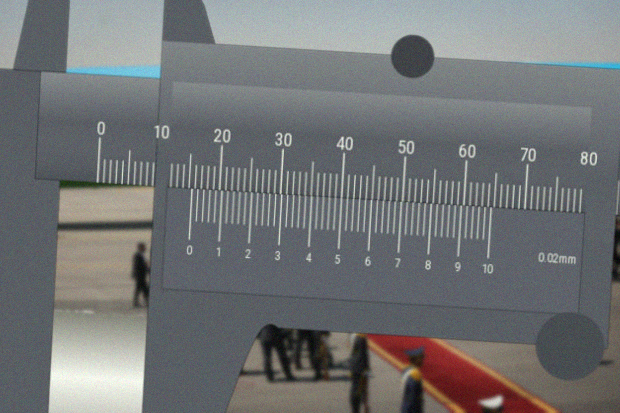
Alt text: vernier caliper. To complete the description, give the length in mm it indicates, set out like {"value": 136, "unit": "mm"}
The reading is {"value": 15.5, "unit": "mm"}
